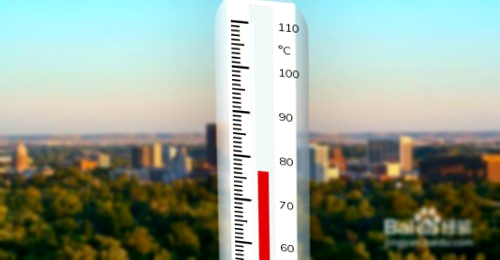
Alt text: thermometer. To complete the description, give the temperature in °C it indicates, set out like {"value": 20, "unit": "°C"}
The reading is {"value": 77, "unit": "°C"}
